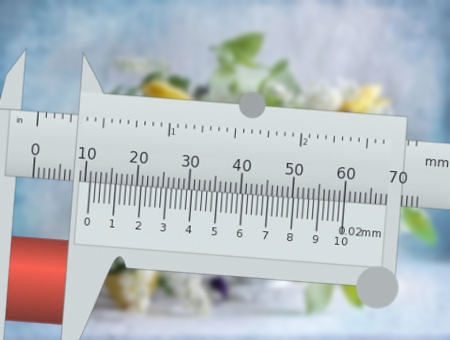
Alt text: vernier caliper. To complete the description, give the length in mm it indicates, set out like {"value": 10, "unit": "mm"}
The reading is {"value": 11.0, "unit": "mm"}
